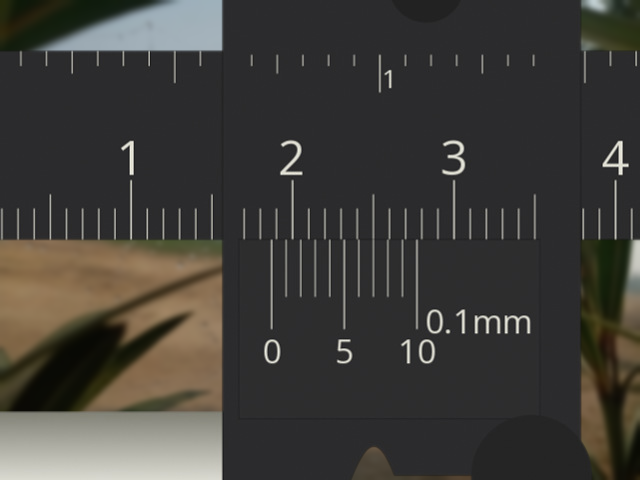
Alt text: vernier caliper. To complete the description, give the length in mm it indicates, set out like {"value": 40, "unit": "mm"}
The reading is {"value": 18.7, "unit": "mm"}
